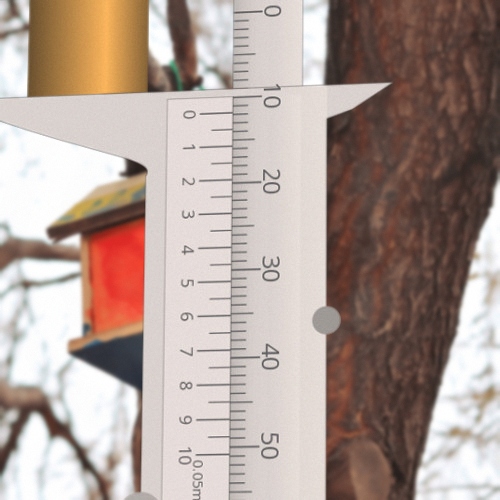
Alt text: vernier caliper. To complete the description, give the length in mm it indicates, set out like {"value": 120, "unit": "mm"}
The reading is {"value": 11.8, "unit": "mm"}
